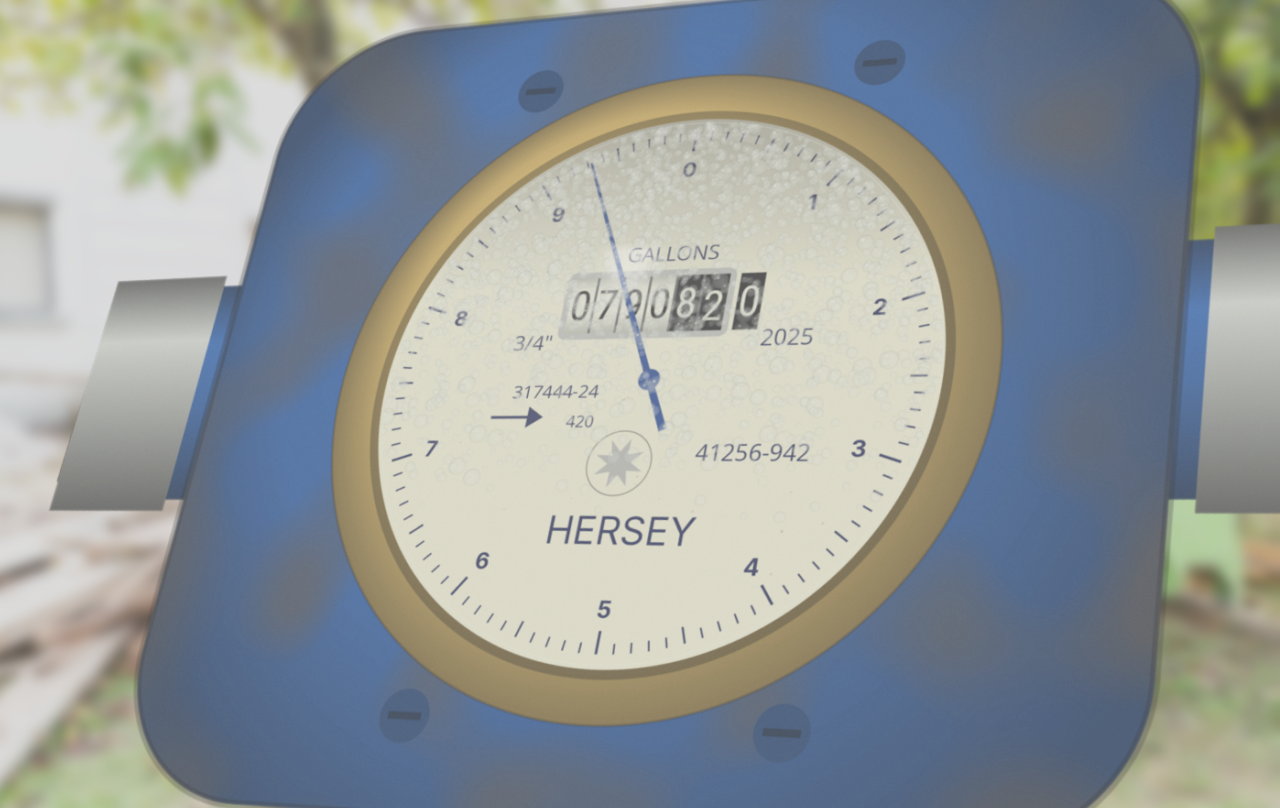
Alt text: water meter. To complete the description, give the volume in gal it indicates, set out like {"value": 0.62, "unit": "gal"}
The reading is {"value": 790819.3, "unit": "gal"}
